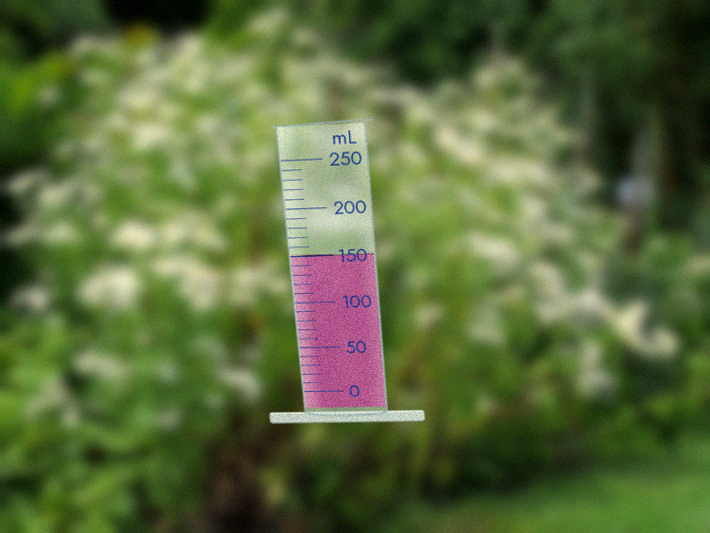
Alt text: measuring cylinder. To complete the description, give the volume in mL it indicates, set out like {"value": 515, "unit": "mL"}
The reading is {"value": 150, "unit": "mL"}
